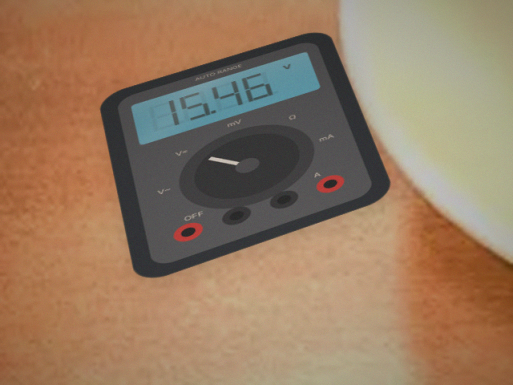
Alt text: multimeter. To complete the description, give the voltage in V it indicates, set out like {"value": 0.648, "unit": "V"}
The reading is {"value": 15.46, "unit": "V"}
